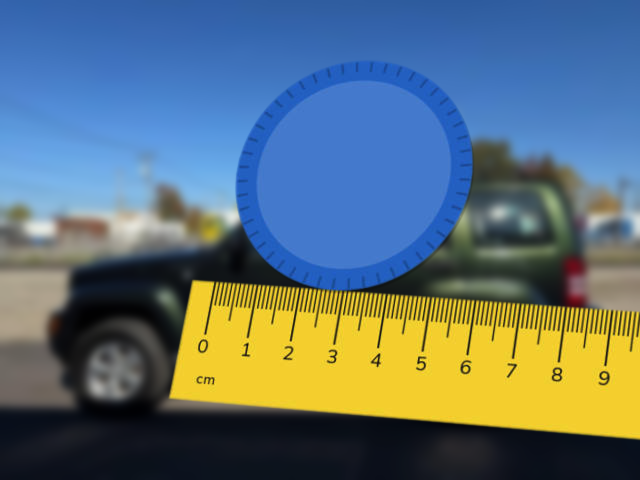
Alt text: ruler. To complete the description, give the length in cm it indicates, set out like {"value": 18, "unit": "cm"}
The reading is {"value": 5.5, "unit": "cm"}
